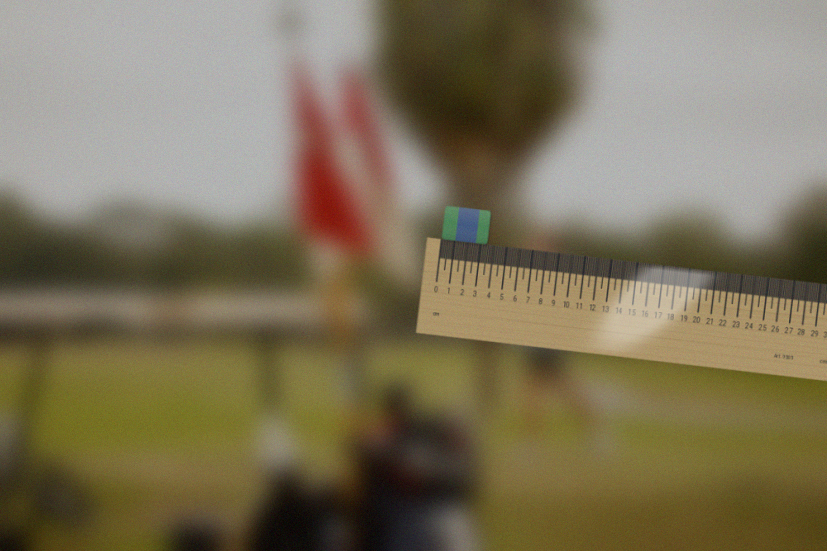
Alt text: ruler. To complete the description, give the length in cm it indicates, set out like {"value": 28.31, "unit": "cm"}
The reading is {"value": 3.5, "unit": "cm"}
